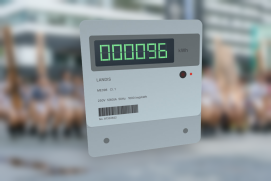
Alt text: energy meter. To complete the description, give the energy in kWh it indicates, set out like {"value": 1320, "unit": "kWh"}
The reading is {"value": 96, "unit": "kWh"}
